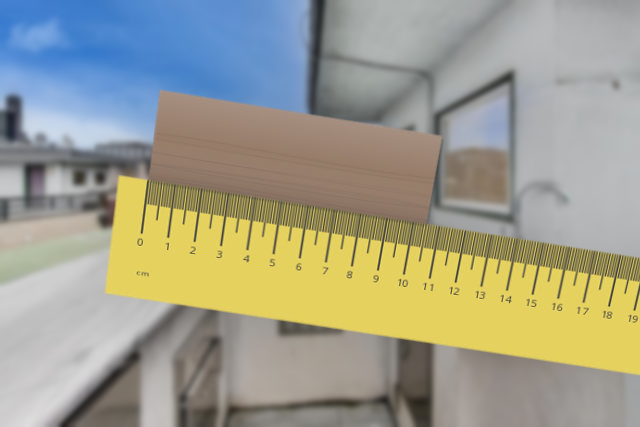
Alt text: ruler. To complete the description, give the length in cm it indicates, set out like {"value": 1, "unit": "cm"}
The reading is {"value": 10.5, "unit": "cm"}
